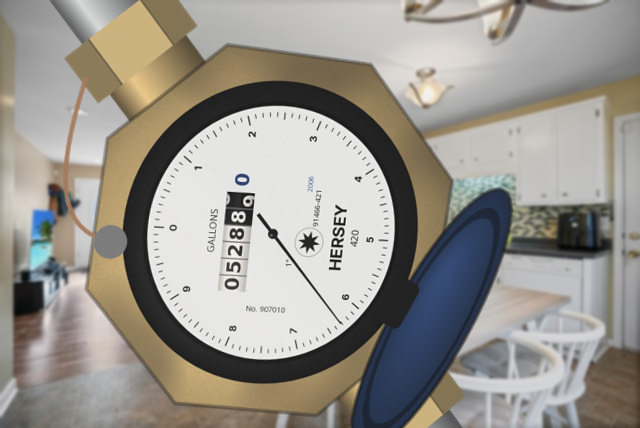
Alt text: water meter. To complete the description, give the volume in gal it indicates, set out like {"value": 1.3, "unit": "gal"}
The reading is {"value": 528886.3, "unit": "gal"}
